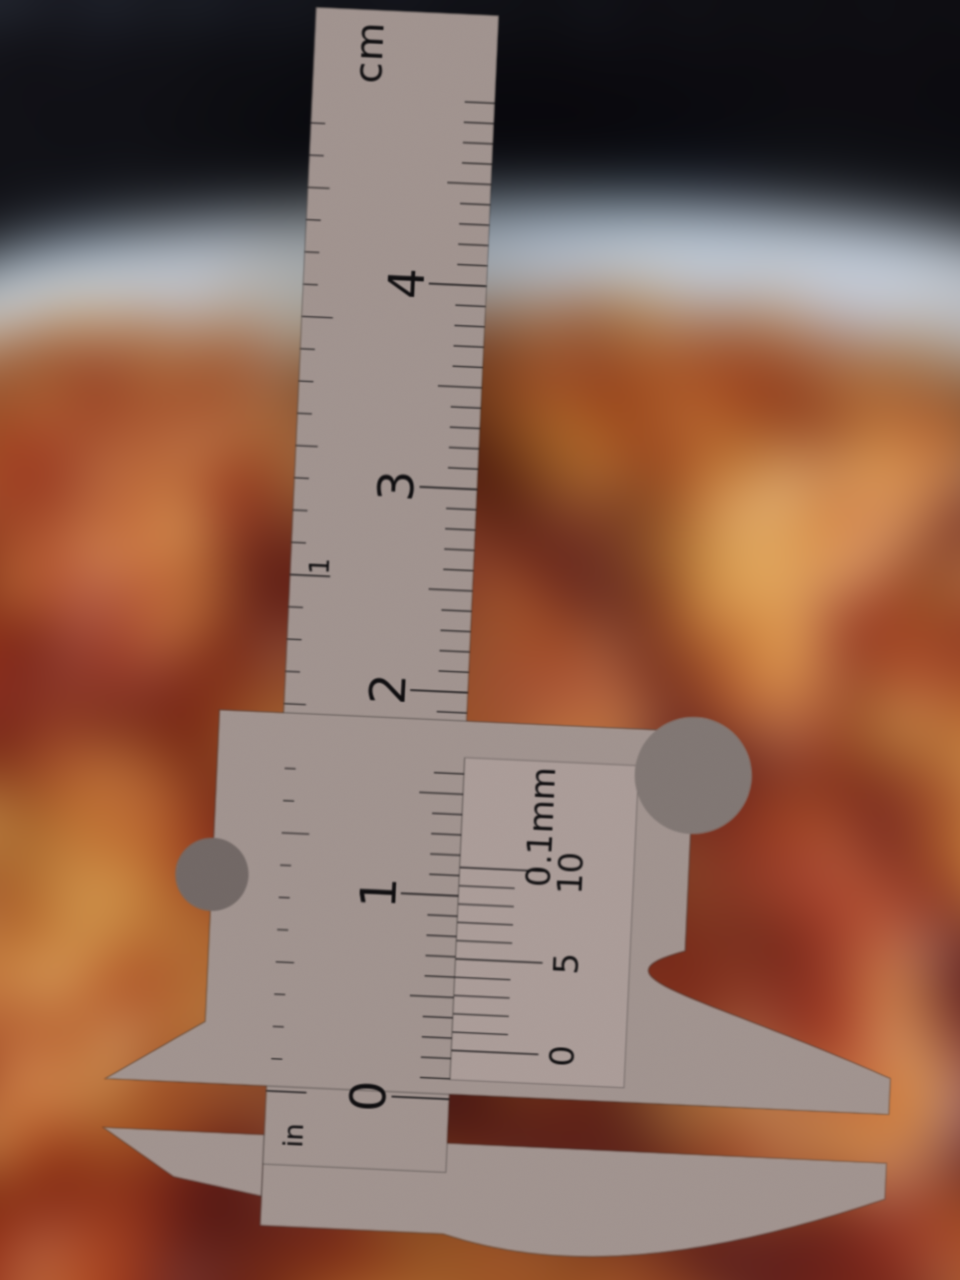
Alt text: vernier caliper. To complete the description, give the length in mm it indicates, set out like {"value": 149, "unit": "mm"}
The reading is {"value": 2.4, "unit": "mm"}
